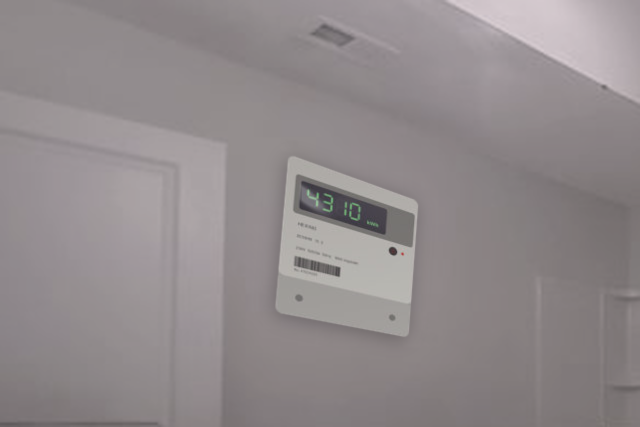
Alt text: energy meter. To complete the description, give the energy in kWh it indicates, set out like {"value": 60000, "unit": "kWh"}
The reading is {"value": 4310, "unit": "kWh"}
